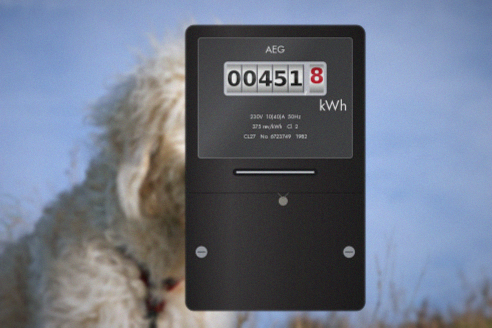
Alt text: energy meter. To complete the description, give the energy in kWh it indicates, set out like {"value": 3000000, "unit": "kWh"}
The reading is {"value": 451.8, "unit": "kWh"}
